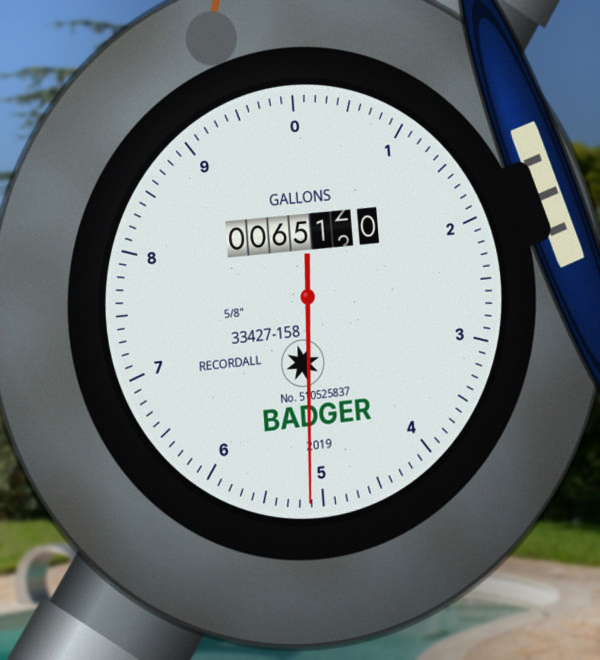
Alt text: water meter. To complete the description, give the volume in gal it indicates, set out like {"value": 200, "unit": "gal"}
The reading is {"value": 65125.1, "unit": "gal"}
